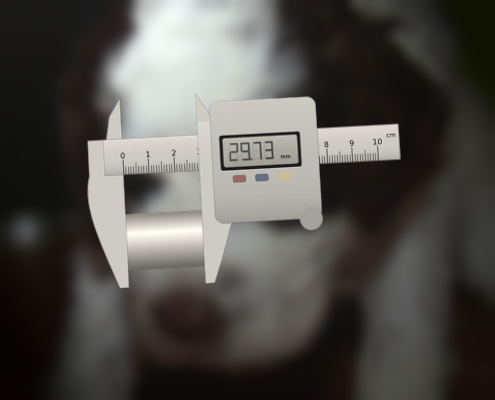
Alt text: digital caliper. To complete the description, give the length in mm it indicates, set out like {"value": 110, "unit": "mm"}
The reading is {"value": 29.73, "unit": "mm"}
